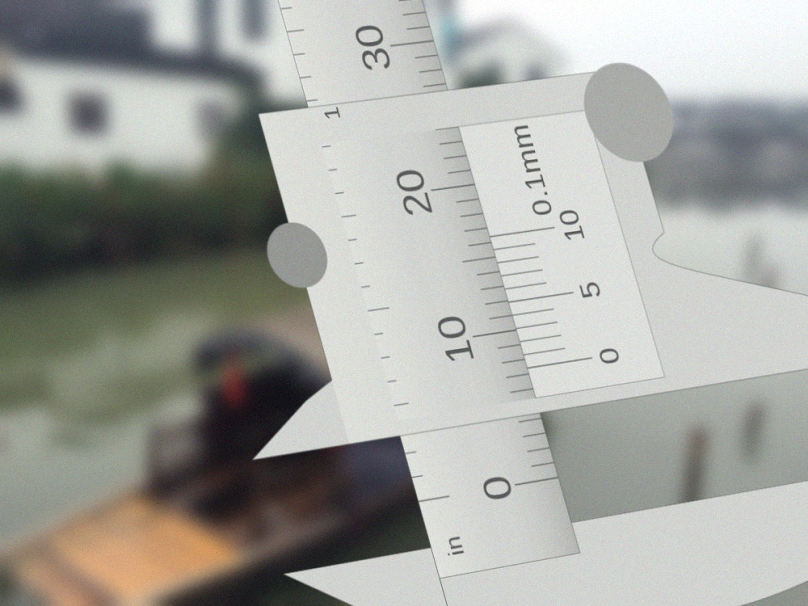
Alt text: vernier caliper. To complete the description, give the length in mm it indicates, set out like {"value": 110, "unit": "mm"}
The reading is {"value": 7.4, "unit": "mm"}
